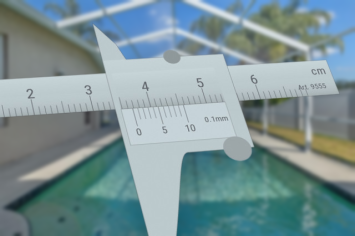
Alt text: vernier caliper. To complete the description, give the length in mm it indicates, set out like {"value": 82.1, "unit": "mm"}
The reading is {"value": 36.8, "unit": "mm"}
